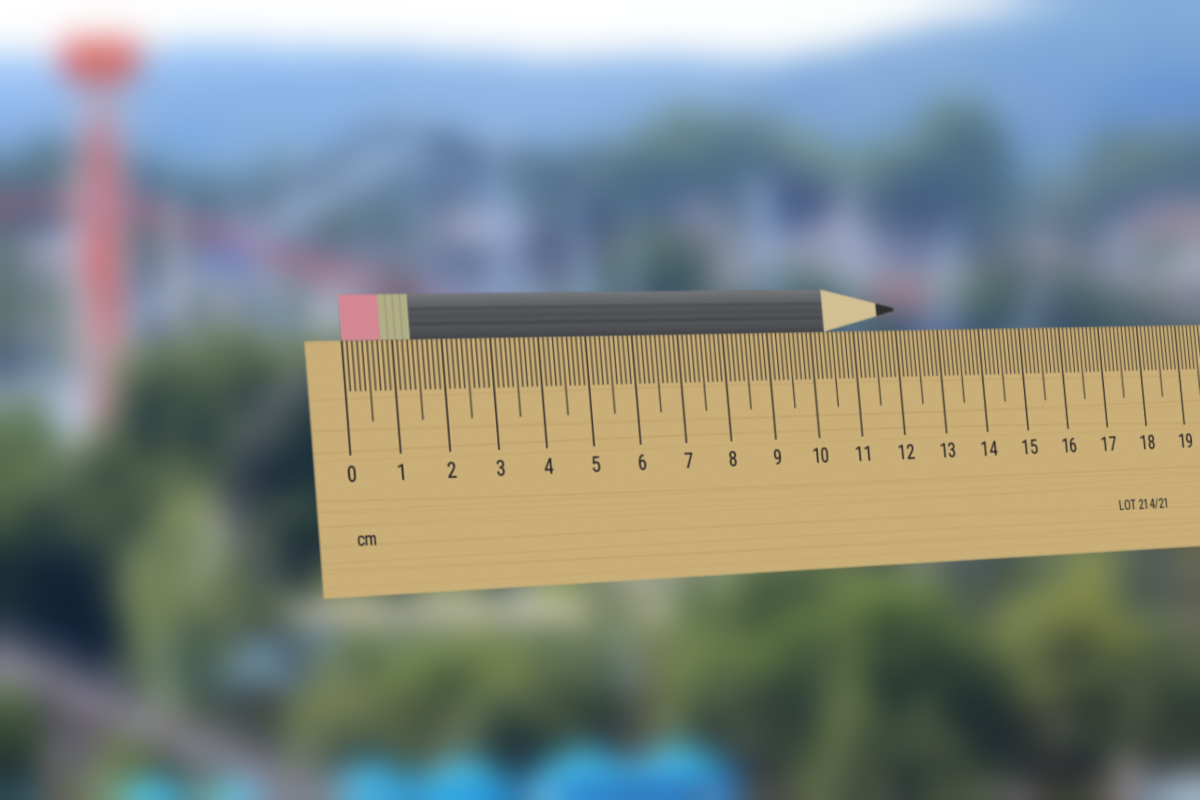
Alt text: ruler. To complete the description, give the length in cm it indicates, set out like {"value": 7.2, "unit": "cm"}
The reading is {"value": 12, "unit": "cm"}
